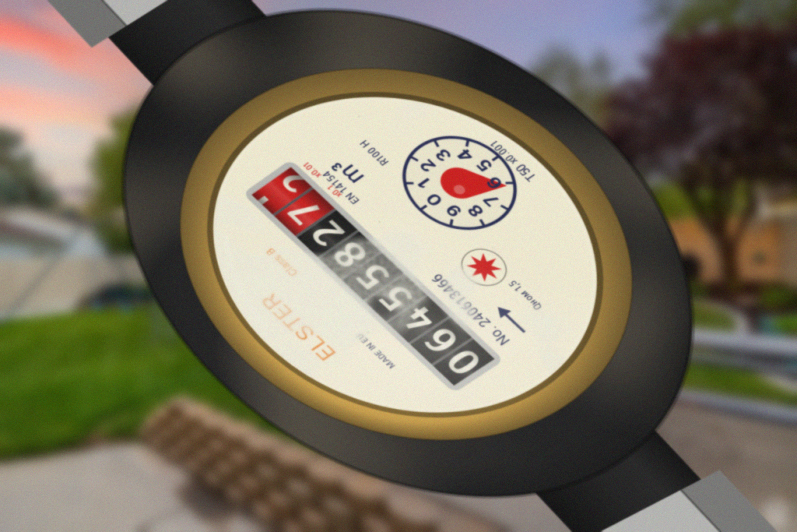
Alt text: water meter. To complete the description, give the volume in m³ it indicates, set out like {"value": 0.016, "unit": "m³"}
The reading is {"value": 645582.716, "unit": "m³"}
